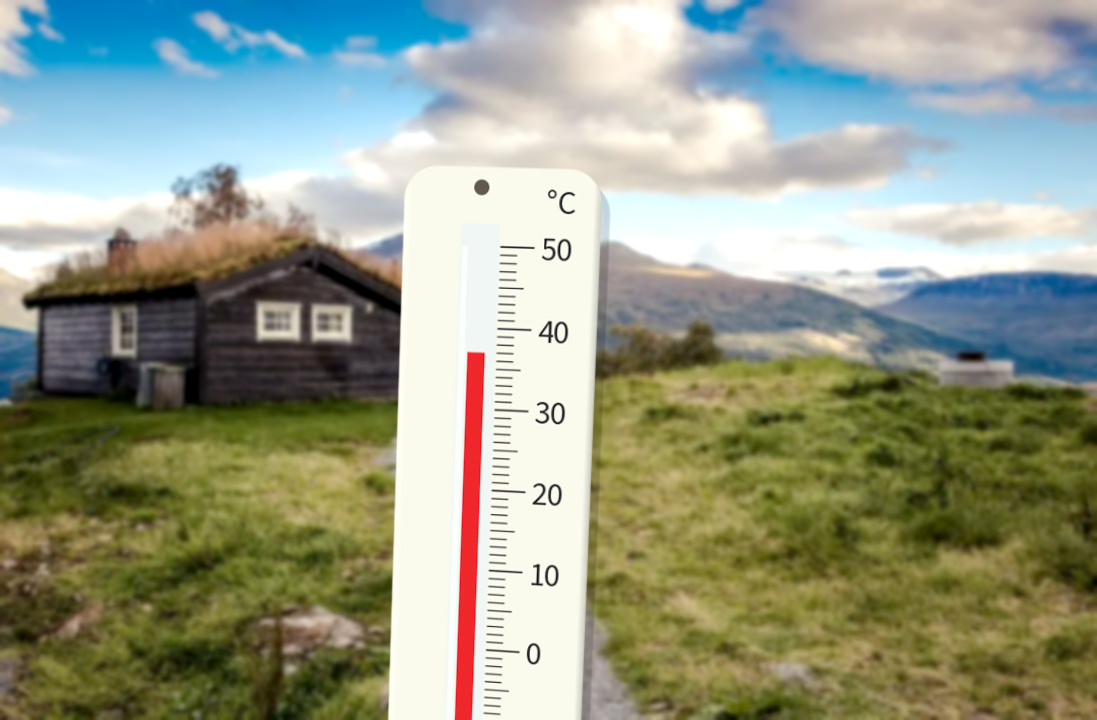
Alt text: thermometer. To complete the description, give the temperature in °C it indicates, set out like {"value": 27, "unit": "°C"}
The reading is {"value": 37, "unit": "°C"}
